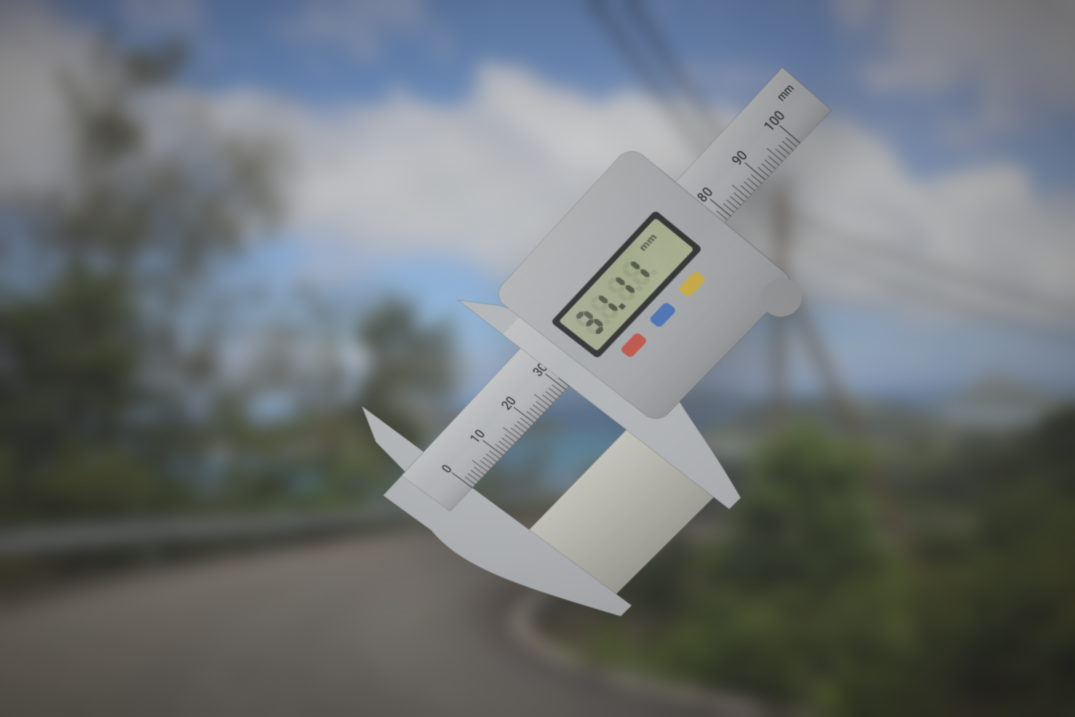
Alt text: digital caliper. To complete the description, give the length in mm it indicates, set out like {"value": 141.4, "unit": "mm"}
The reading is {"value": 31.11, "unit": "mm"}
